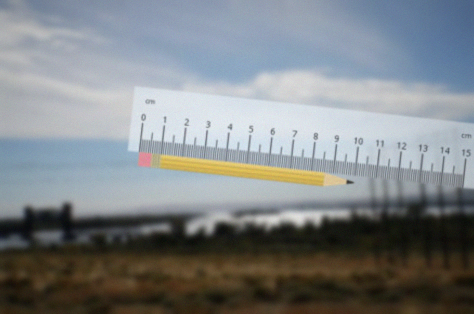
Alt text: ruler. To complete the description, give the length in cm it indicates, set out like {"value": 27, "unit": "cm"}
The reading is {"value": 10, "unit": "cm"}
